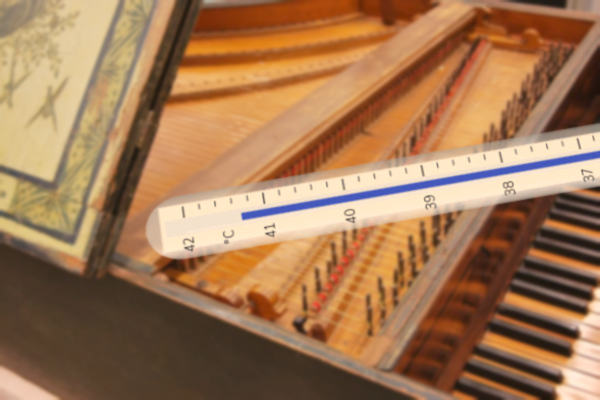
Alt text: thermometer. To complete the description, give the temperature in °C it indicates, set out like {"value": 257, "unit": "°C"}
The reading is {"value": 41.3, "unit": "°C"}
